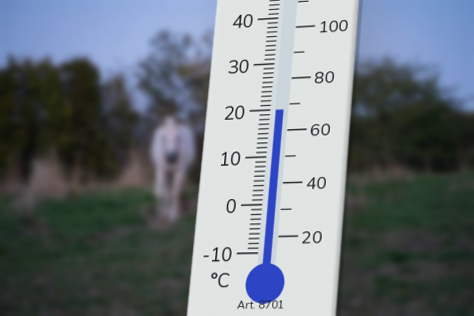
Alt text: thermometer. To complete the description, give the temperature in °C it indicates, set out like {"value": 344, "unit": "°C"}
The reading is {"value": 20, "unit": "°C"}
